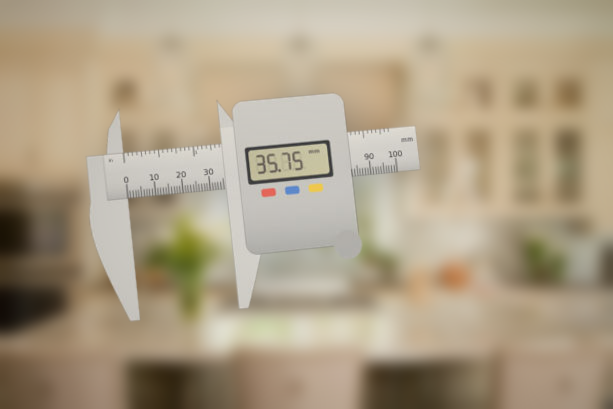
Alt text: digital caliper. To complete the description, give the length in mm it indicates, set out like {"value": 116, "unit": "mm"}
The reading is {"value": 35.75, "unit": "mm"}
